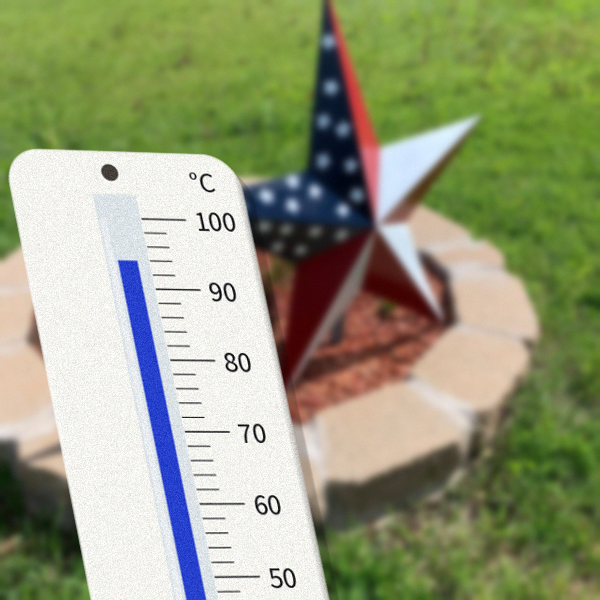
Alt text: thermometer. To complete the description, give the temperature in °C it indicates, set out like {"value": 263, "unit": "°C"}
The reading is {"value": 94, "unit": "°C"}
